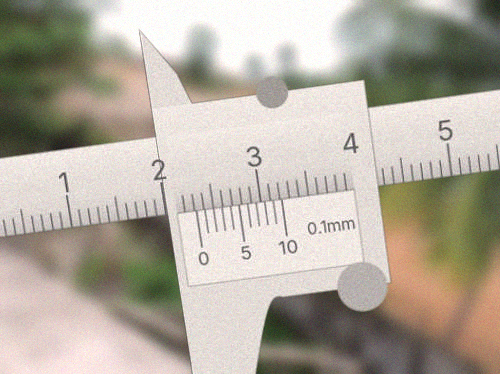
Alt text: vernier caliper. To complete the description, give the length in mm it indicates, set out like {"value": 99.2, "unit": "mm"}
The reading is {"value": 23.2, "unit": "mm"}
